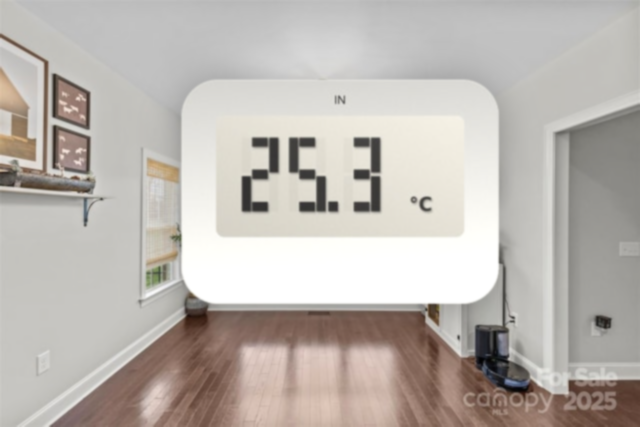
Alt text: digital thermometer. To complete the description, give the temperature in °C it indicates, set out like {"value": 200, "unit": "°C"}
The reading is {"value": 25.3, "unit": "°C"}
